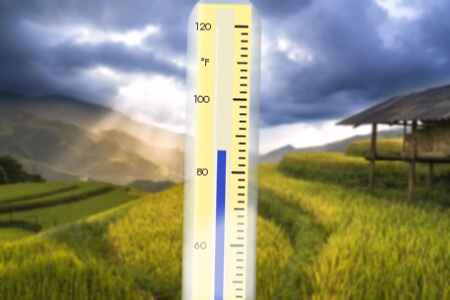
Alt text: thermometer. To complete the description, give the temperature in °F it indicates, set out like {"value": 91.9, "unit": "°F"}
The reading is {"value": 86, "unit": "°F"}
